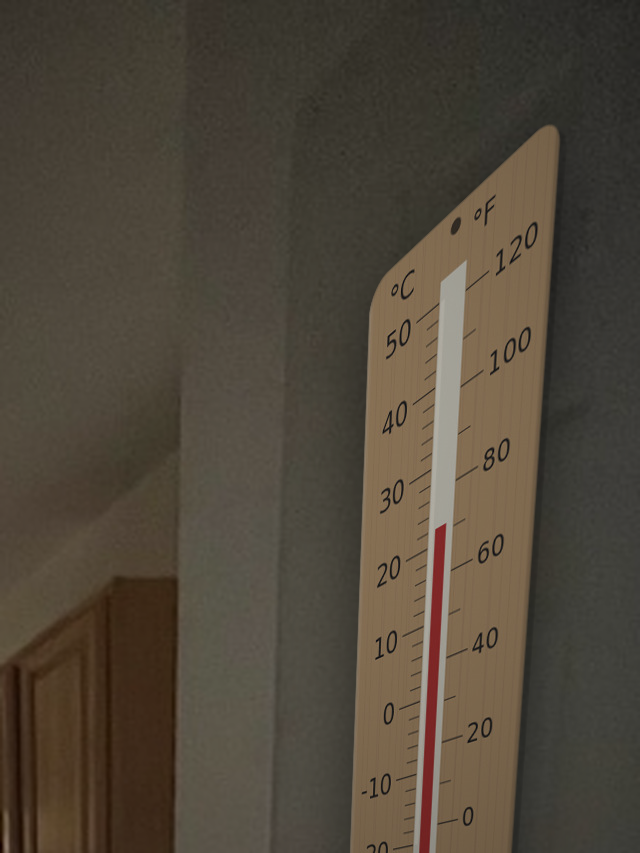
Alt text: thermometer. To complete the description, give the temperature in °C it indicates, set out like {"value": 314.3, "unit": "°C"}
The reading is {"value": 22, "unit": "°C"}
